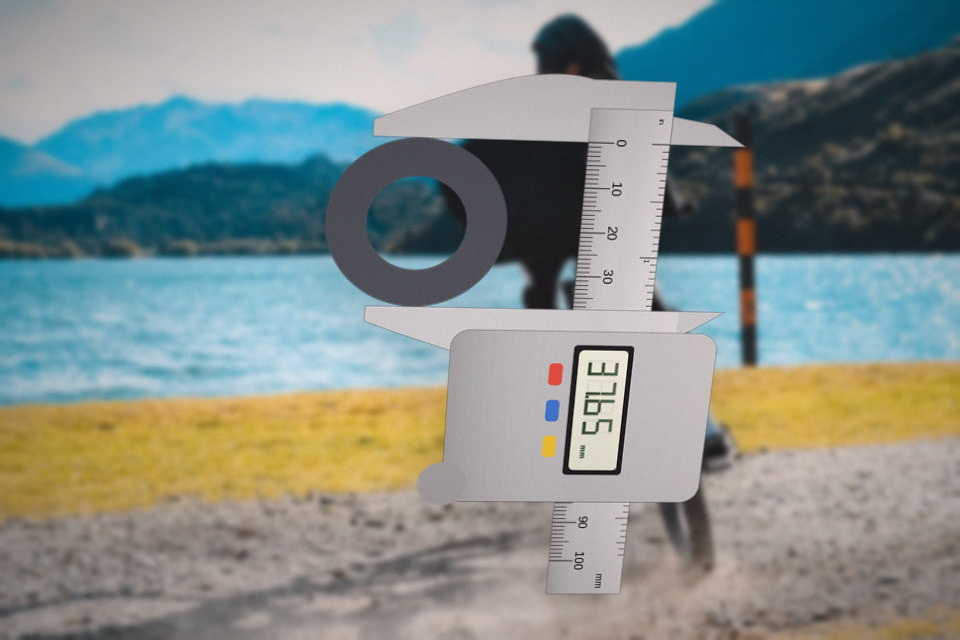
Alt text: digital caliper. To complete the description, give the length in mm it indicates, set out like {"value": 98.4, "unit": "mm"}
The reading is {"value": 37.65, "unit": "mm"}
